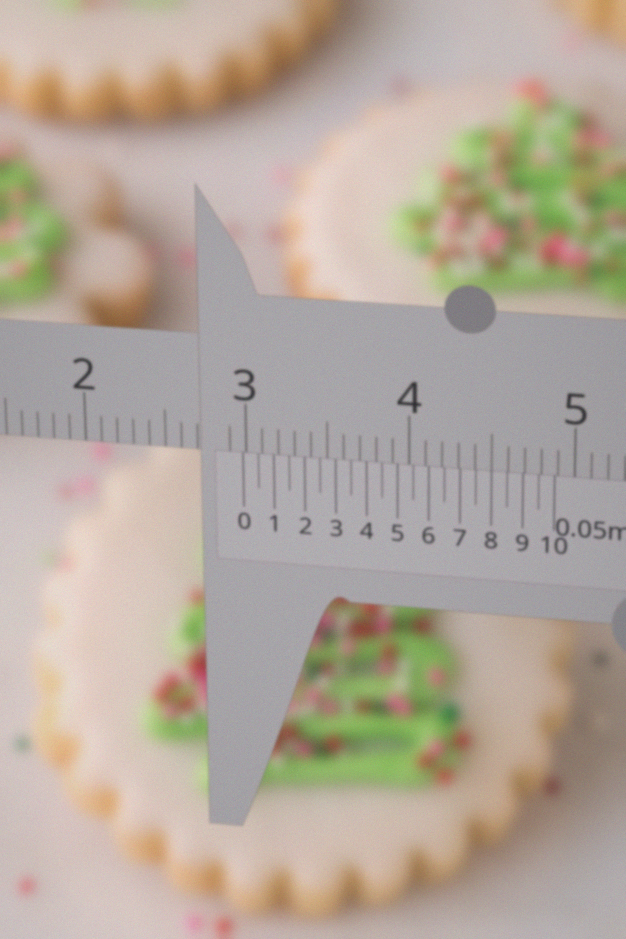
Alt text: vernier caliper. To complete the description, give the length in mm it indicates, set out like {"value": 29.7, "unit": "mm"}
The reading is {"value": 29.8, "unit": "mm"}
